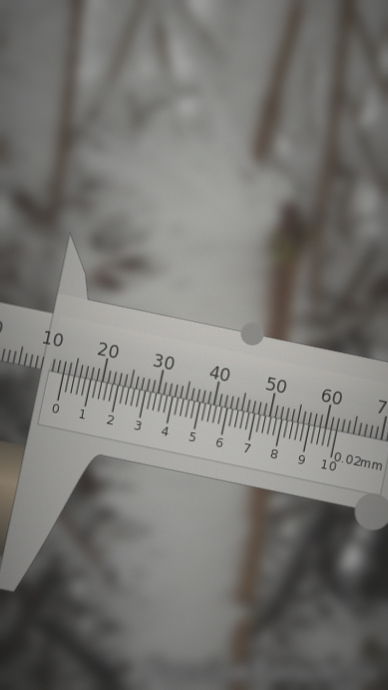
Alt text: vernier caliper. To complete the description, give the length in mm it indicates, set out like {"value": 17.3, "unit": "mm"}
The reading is {"value": 13.0, "unit": "mm"}
